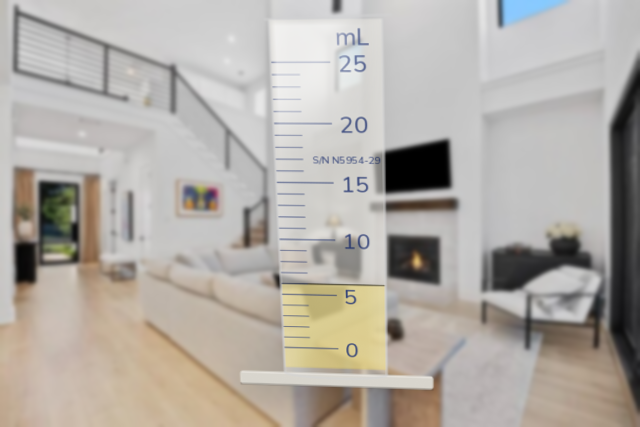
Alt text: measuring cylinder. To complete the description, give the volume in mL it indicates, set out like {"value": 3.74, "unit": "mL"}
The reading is {"value": 6, "unit": "mL"}
